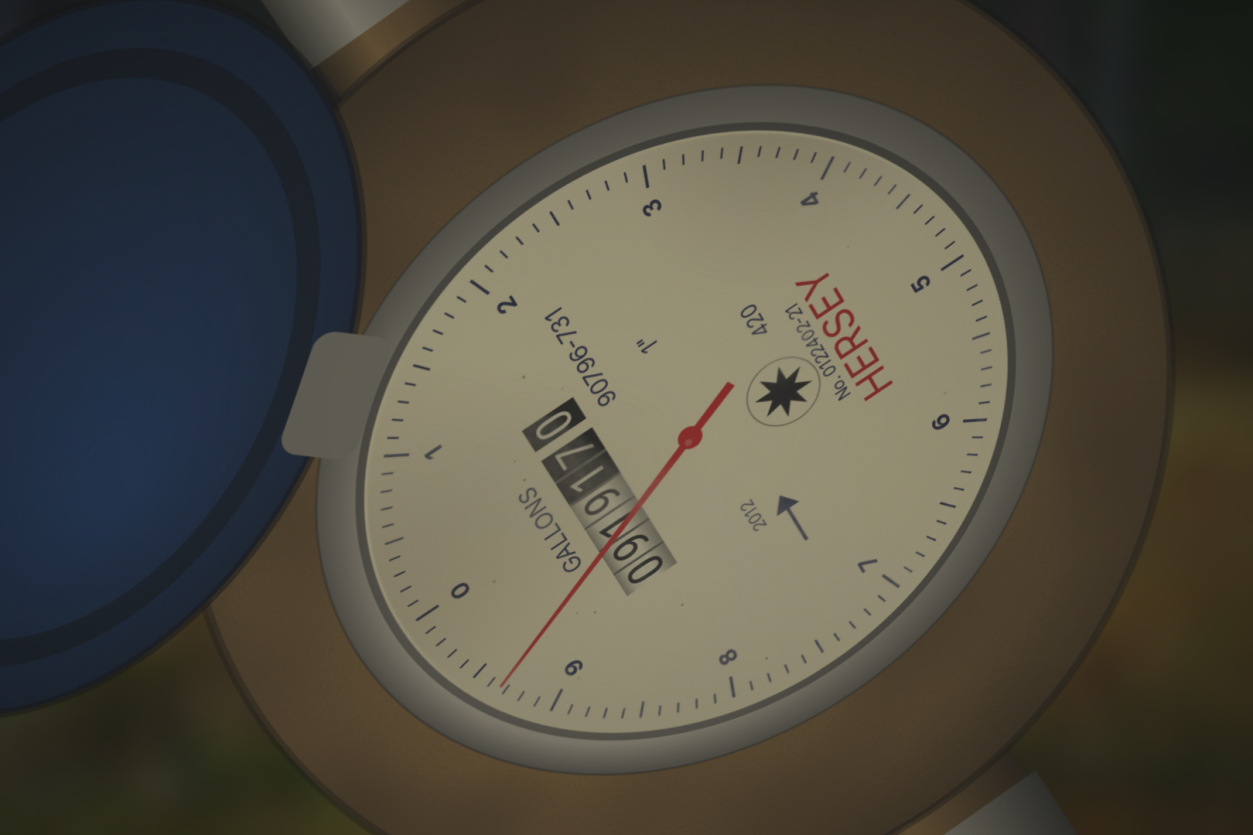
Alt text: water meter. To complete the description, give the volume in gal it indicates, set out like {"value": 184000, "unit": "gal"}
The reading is {"value": 919169.3, "unit": "gal"}
